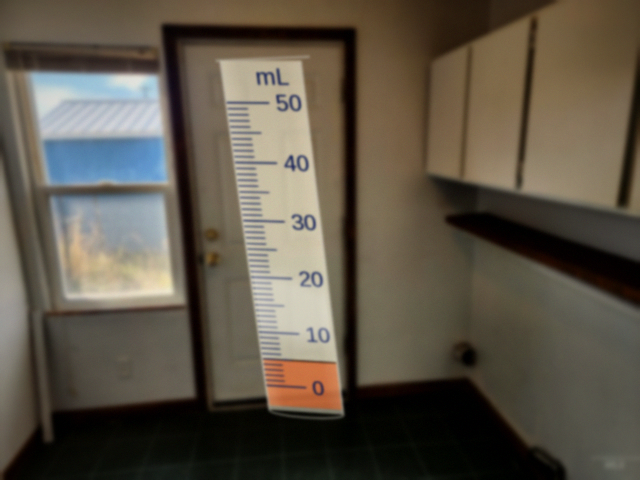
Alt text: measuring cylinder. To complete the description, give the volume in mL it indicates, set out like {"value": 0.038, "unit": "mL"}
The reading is {"value": 5, "unit": "mL"}
